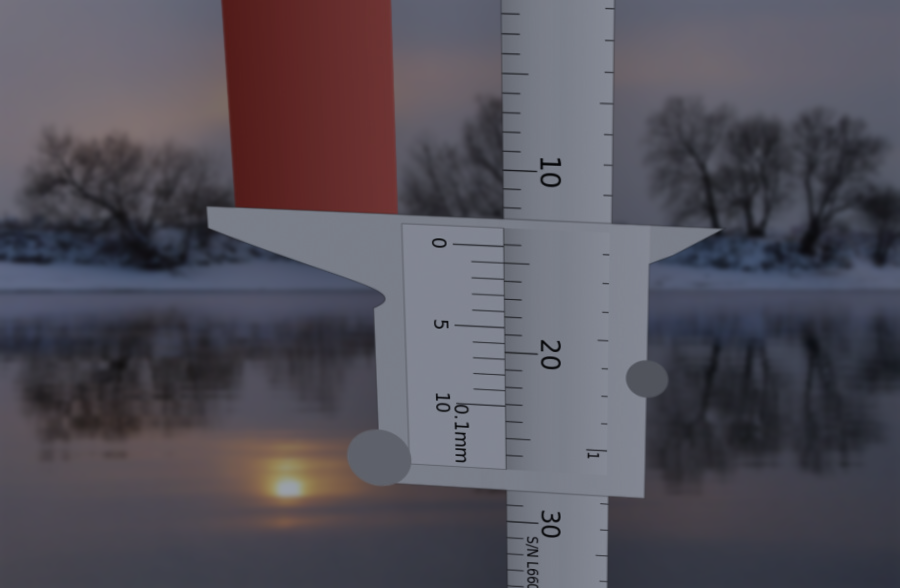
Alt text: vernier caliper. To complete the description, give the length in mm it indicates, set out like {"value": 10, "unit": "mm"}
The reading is {"value": 14.1, "unit": "mm"}
